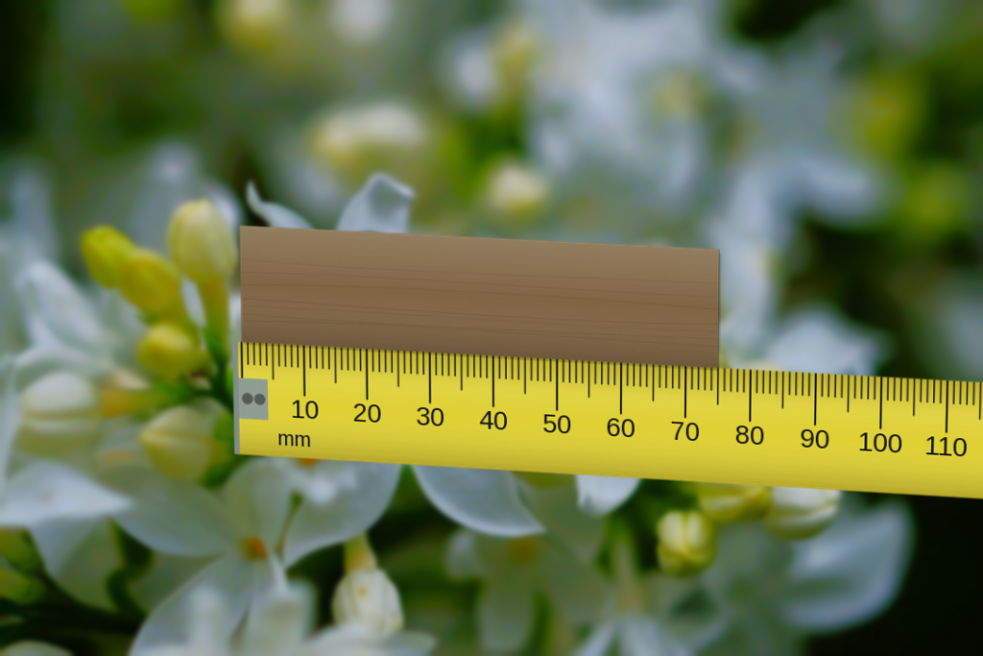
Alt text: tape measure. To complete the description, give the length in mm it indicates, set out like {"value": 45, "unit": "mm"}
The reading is {"value": 75, "unit": "mm"}
